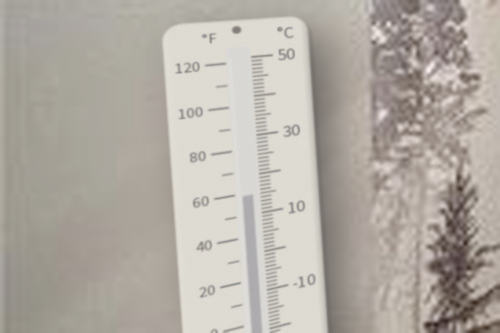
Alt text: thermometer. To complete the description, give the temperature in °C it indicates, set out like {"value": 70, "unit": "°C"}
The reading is {"value": 15, "unit": "°C"}
